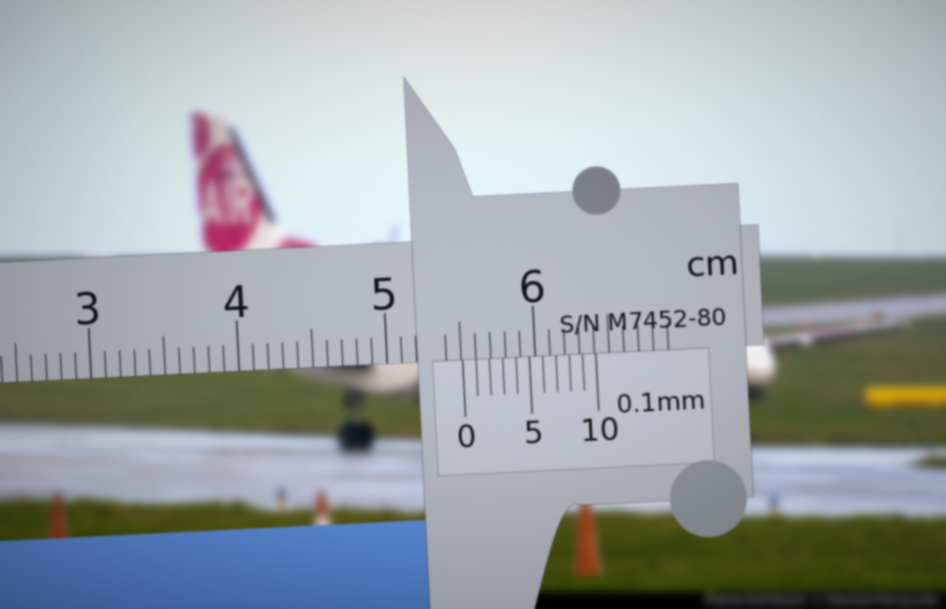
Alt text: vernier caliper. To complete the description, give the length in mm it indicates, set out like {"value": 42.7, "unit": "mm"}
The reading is {"value": 55.1, "unit": "mm"}
